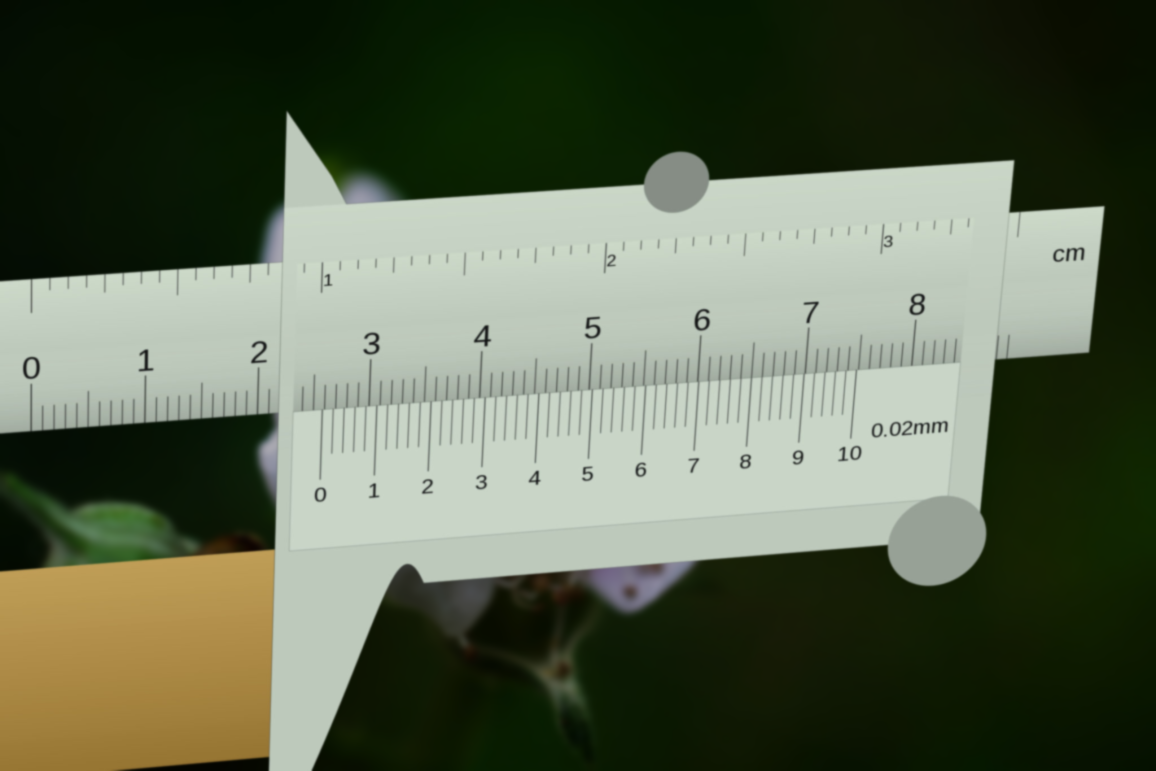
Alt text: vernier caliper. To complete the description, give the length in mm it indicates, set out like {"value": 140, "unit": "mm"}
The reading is {"value": 25.8, "unit": "mm"}
